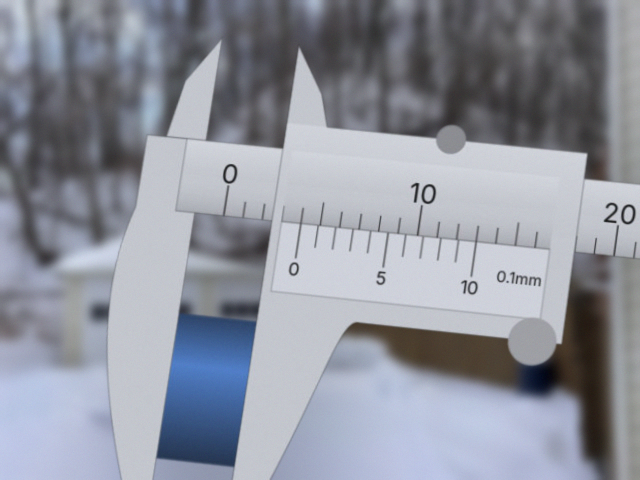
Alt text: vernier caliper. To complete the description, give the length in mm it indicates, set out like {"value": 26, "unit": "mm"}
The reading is {"value": 4.0, "unit": "mm"}
